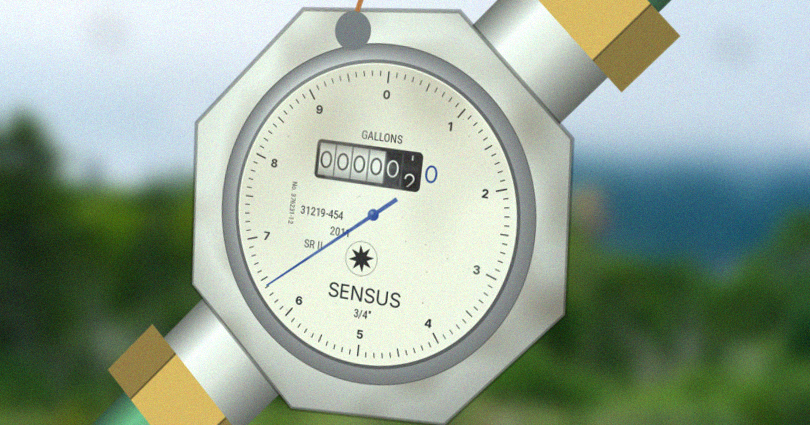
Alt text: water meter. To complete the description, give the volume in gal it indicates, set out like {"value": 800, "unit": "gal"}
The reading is {"value": 16.4, "unit": "gal"}
